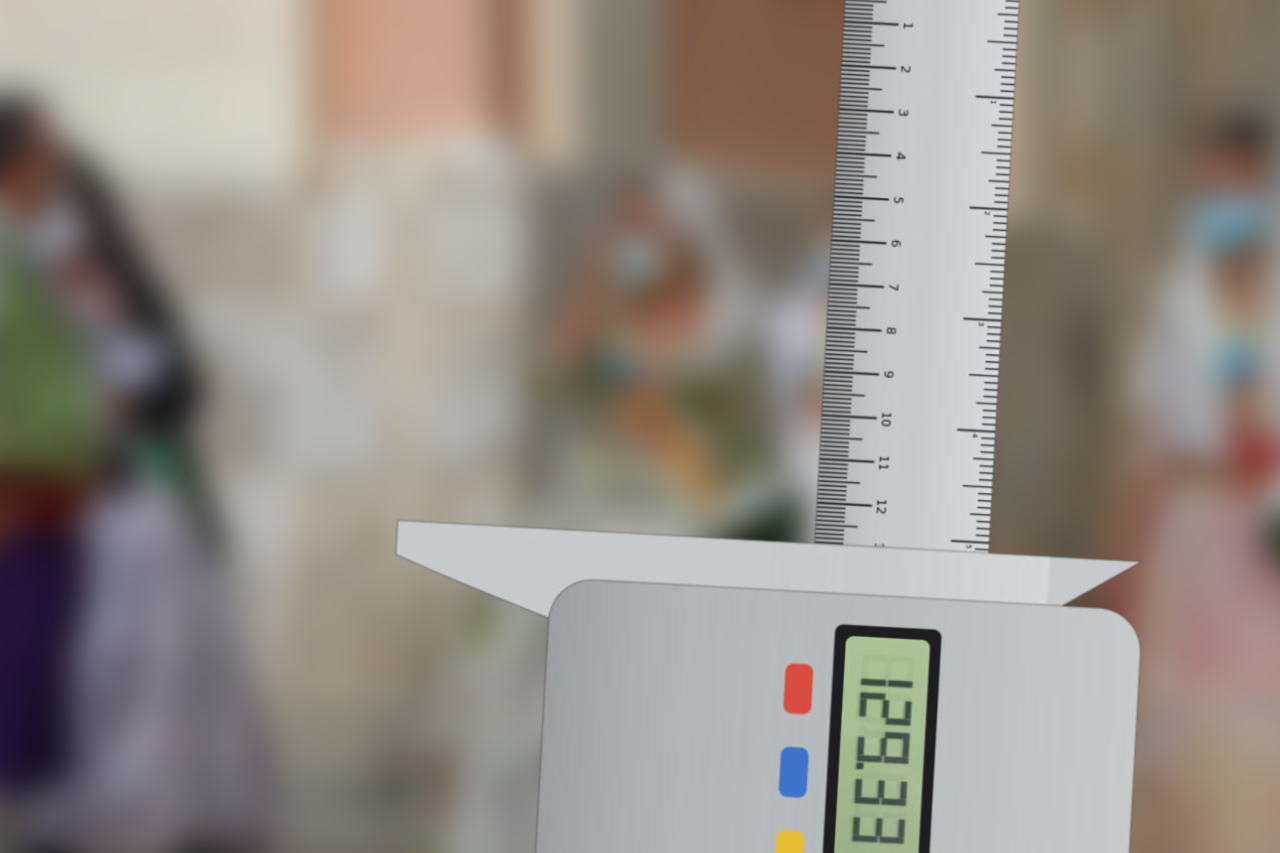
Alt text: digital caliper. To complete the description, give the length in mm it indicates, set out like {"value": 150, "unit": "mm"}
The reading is {"value": 129.33, "unit": "mm"}
